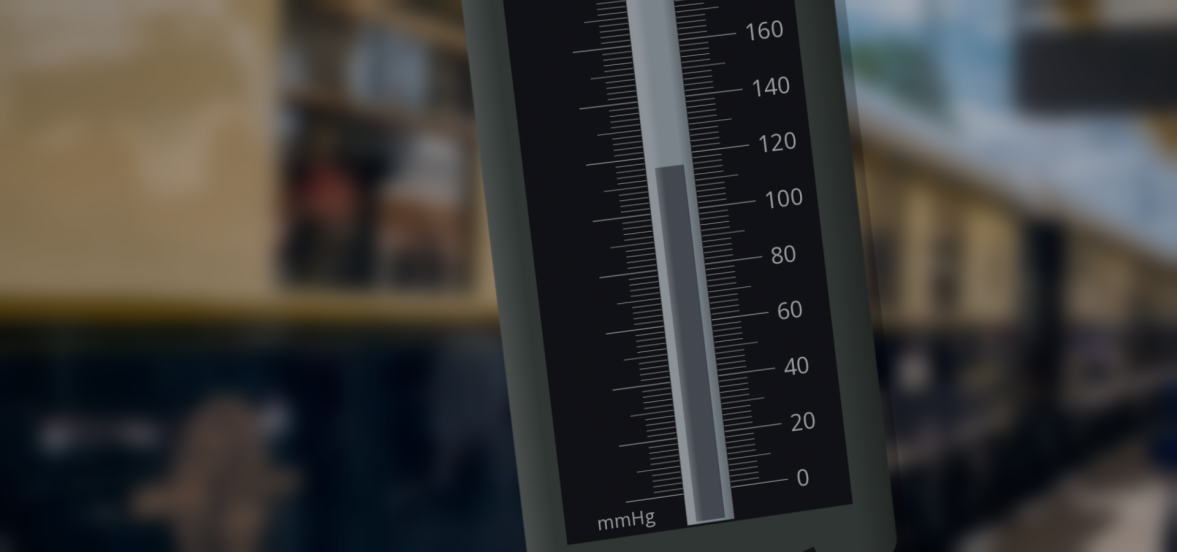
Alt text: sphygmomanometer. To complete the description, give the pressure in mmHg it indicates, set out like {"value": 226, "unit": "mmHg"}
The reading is {"value": 116, "unit": "mmHg"}
